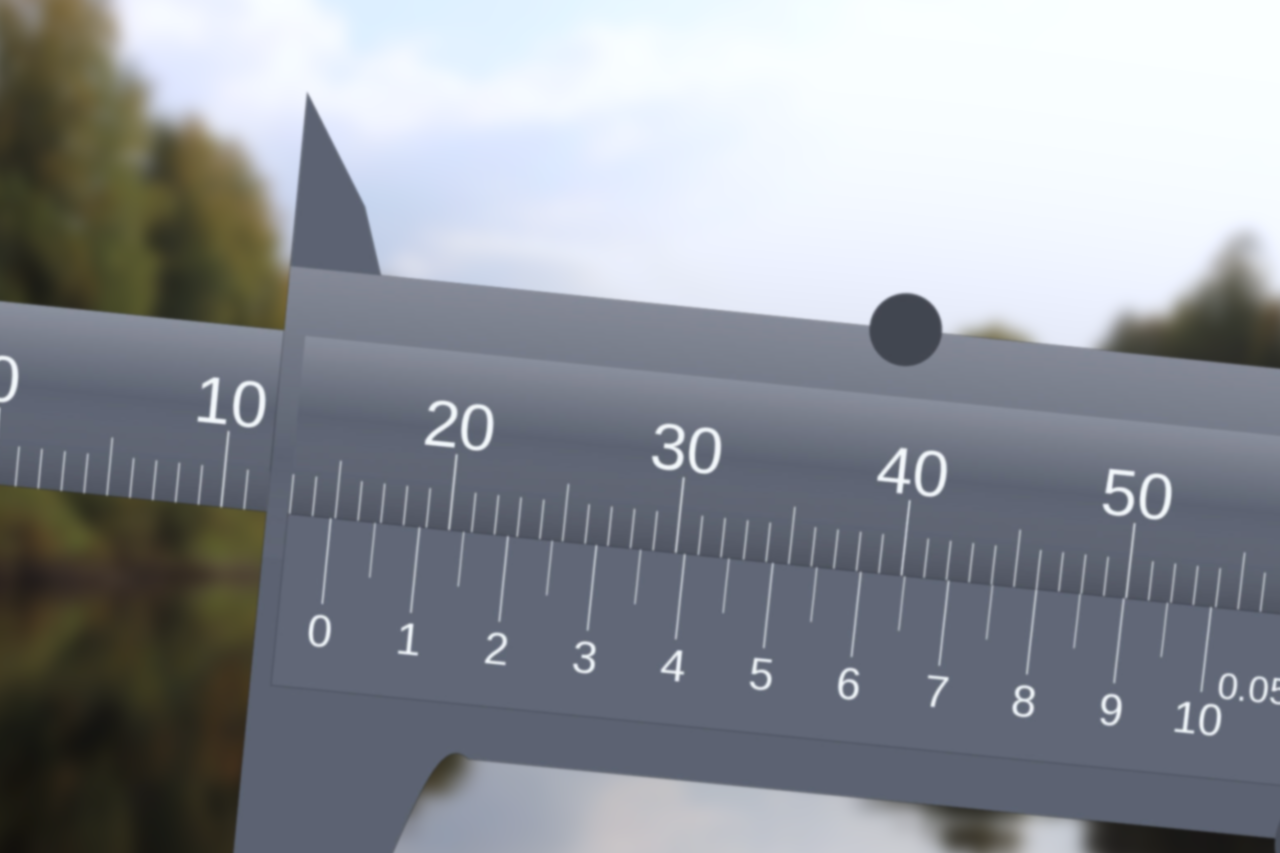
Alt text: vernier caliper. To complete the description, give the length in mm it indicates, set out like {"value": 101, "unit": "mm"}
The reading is {"value": 14.8, "unit": "mm"}
